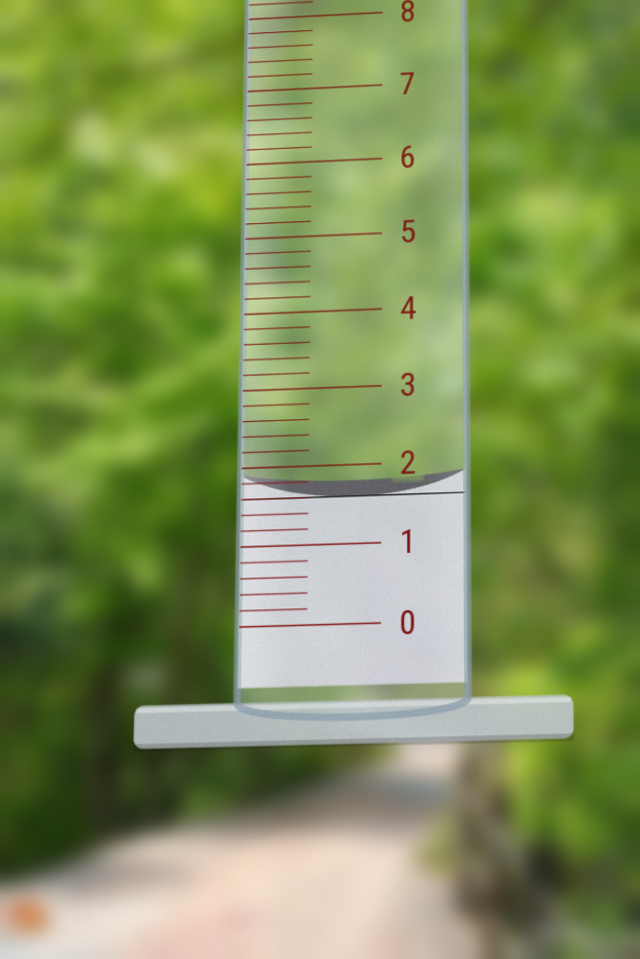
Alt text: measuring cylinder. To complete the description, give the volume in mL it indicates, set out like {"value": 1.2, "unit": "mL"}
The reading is {"value": 1.6, "unit": "mL"}
